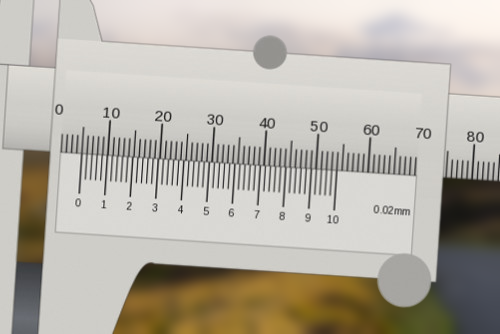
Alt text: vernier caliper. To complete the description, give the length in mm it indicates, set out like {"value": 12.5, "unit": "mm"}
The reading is {"value": 5.0, "unit": "mm"}
